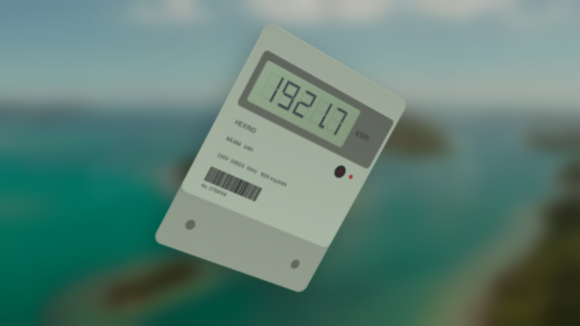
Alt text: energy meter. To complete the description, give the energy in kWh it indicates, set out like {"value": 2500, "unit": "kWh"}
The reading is {"value": 1921.7, "unit": "kWh"}
